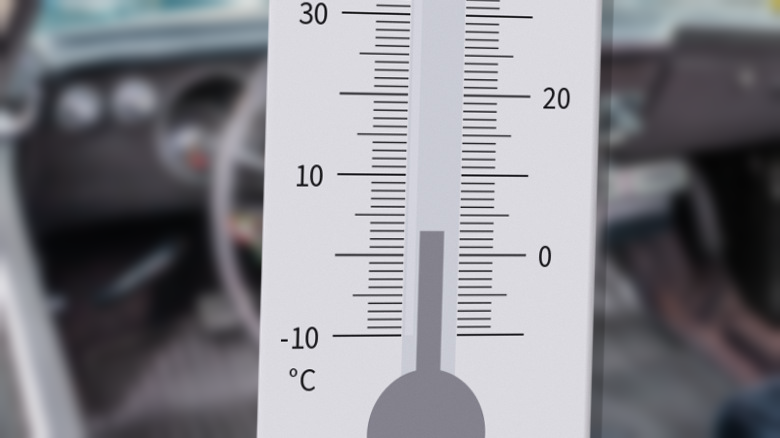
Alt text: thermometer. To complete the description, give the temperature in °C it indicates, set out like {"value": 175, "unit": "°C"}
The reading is {"value": 3, "unit": "°C"}
